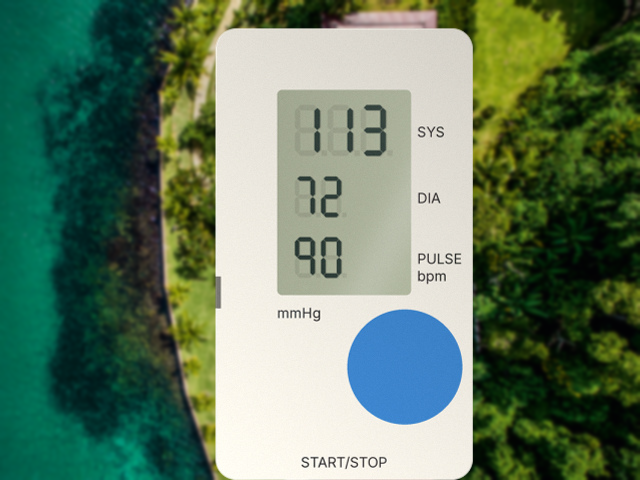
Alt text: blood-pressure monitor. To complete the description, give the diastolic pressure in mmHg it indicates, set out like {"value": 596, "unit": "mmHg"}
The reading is {"value": 72, "unit": "mmHg"}
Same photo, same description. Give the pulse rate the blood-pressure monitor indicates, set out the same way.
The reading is {"value": 90, "unit": "bpm"}
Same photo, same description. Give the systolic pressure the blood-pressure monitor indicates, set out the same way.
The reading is {"value": 113, "unit": "mmHg"}
